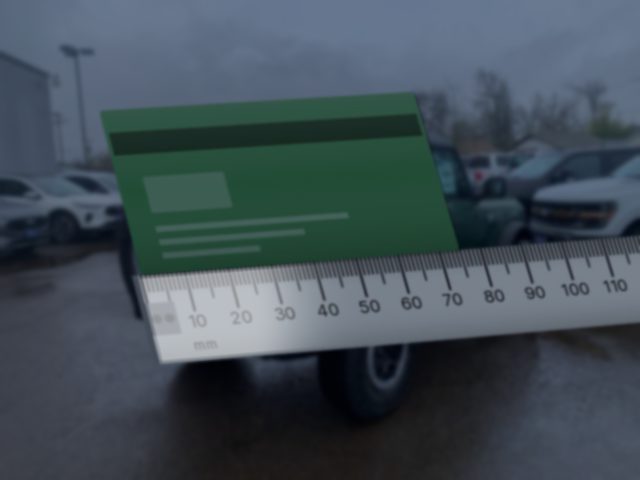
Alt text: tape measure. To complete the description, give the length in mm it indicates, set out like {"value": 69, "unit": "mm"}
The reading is {"value": 75, "unit": "mm"}
